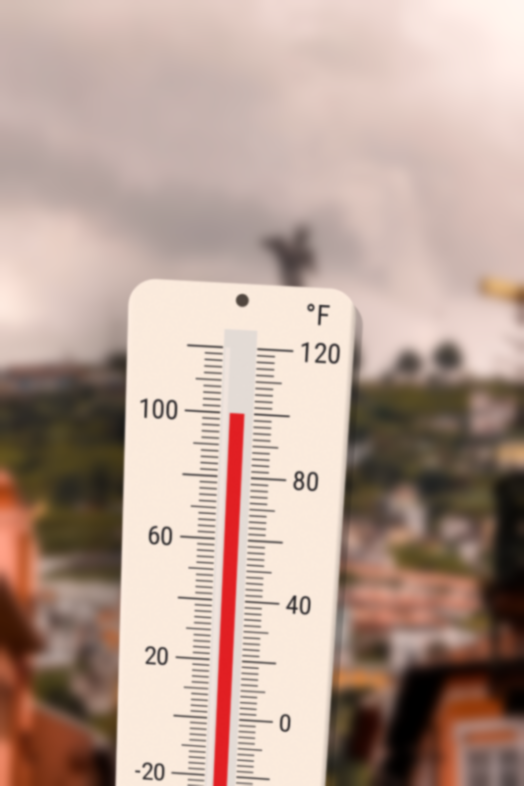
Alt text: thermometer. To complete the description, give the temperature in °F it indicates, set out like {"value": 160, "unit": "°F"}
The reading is {"value": 100, "unit": "°F"}
